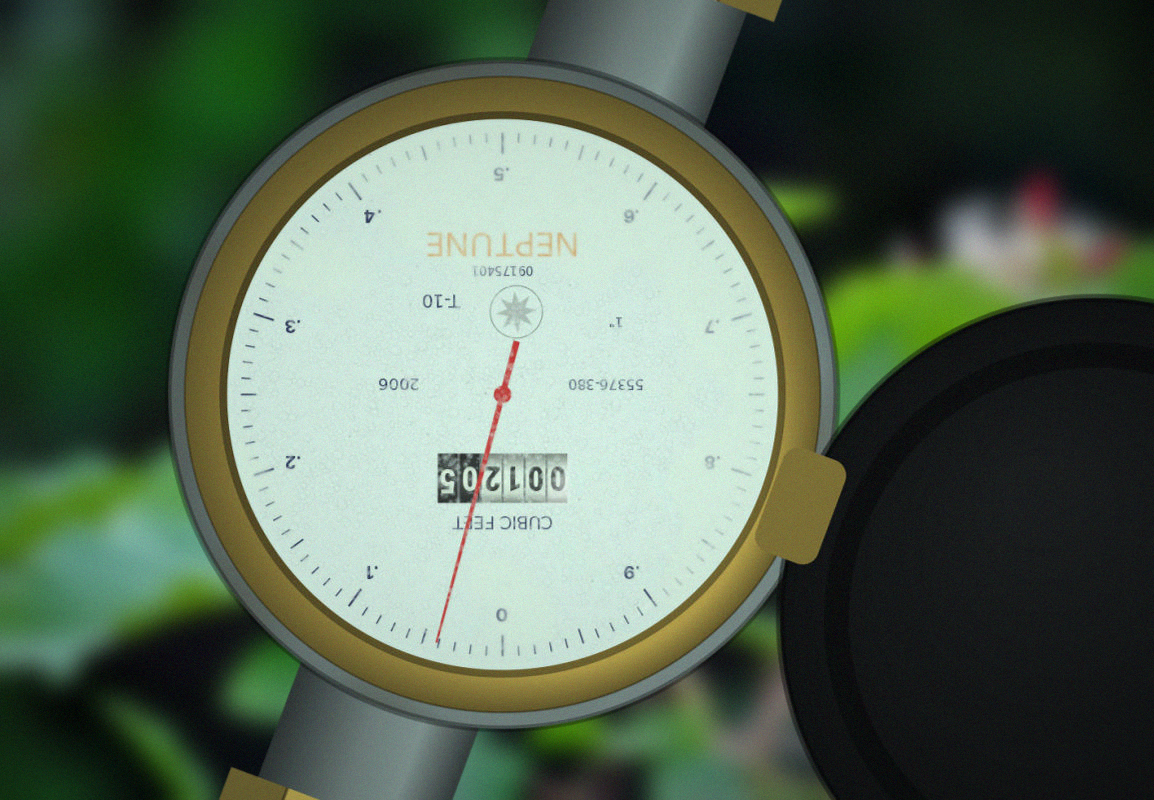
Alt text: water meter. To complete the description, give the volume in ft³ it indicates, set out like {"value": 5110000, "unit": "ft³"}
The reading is {"value": 1205.04, "unit": "ft³"}
